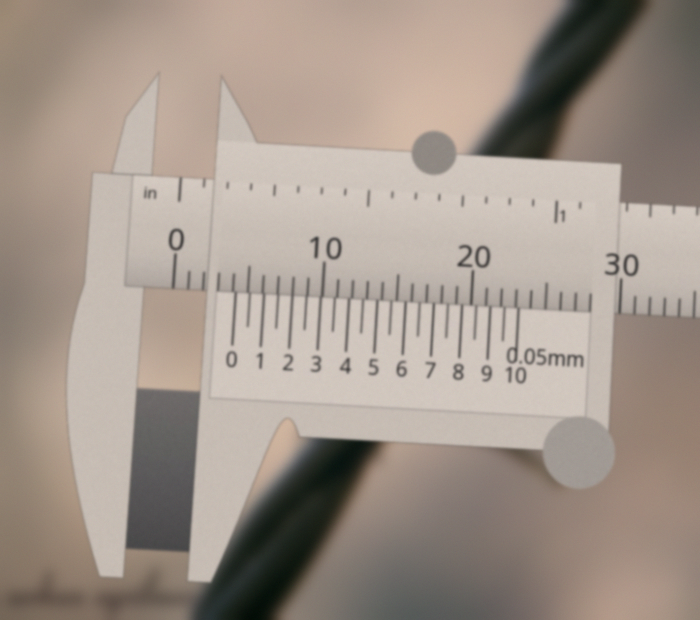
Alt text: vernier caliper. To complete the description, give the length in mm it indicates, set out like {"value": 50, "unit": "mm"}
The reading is {"value": 4.2, "unit": "mm"}
